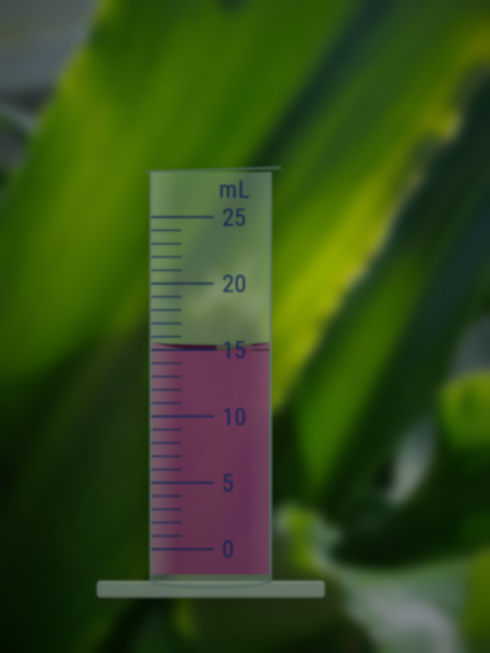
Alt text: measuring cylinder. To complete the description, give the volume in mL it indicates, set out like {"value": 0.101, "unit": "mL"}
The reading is {"value": 15, "unit": "mL"}
